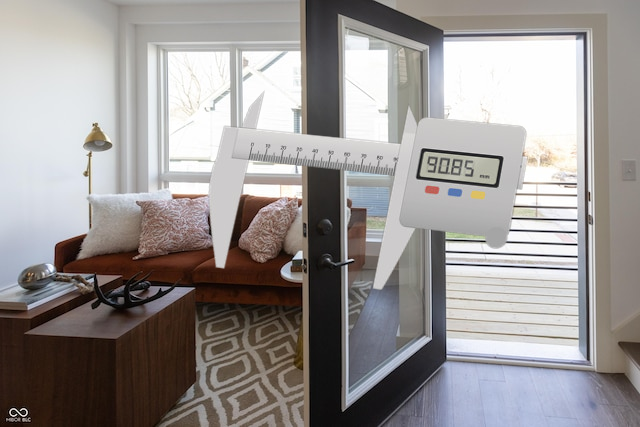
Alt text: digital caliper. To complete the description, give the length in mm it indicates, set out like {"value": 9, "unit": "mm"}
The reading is {"value": 90.85, "unit": "mm"}
